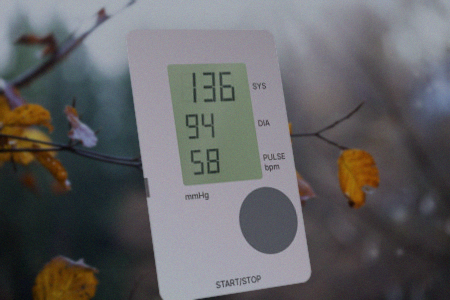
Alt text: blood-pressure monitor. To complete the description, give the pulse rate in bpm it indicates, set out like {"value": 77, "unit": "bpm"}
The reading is {"value": 58, "unit": "bpm"}
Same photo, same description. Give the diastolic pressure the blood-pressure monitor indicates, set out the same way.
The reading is {"value": 94, "unit": "mmHg"}
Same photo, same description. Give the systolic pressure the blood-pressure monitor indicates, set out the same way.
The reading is {"value": 136, "unit": "mmHg"}
